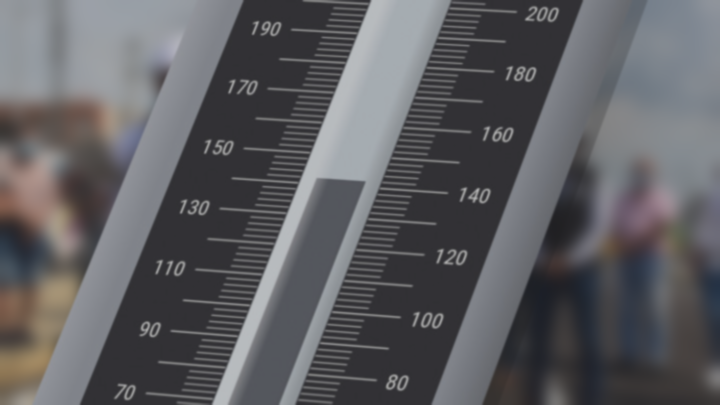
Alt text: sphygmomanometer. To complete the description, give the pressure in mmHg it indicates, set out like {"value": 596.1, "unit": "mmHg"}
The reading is {"value": 142, "unit": "mmHg"}
